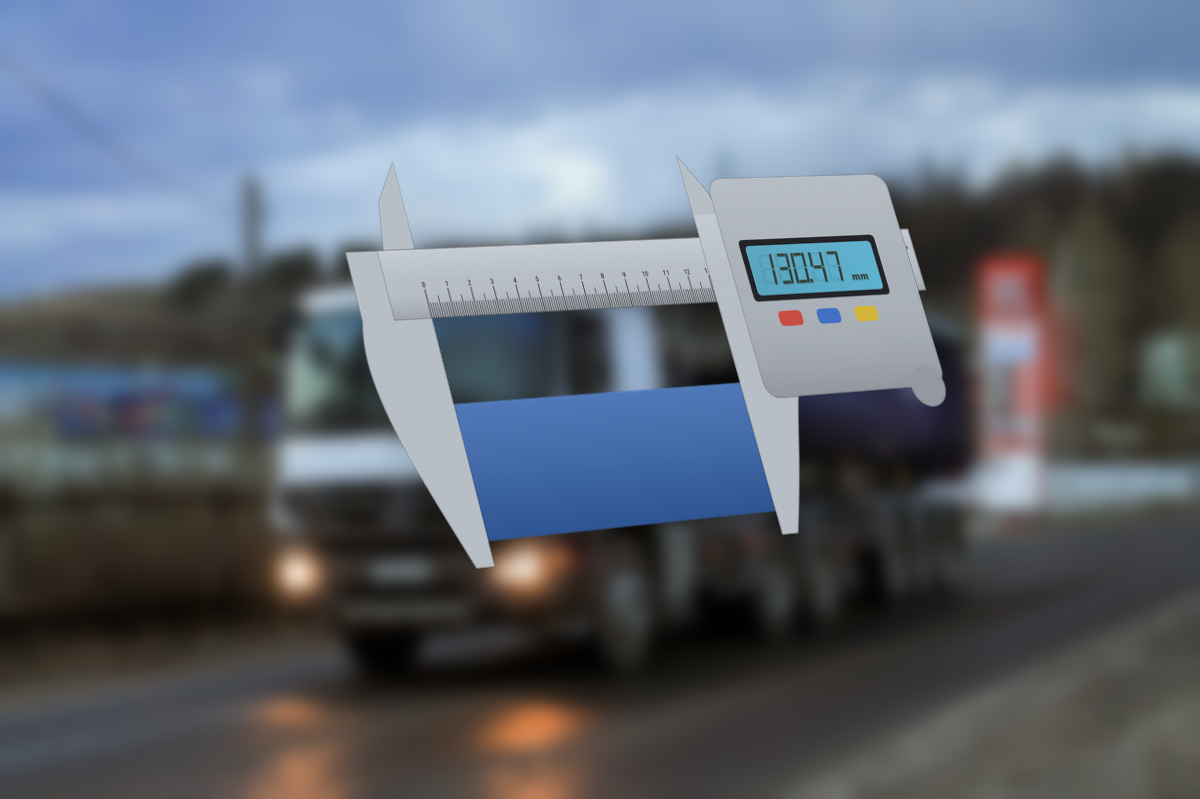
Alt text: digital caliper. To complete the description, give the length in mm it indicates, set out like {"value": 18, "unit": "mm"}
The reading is {"value": 130.47, "unit": "mm"}
